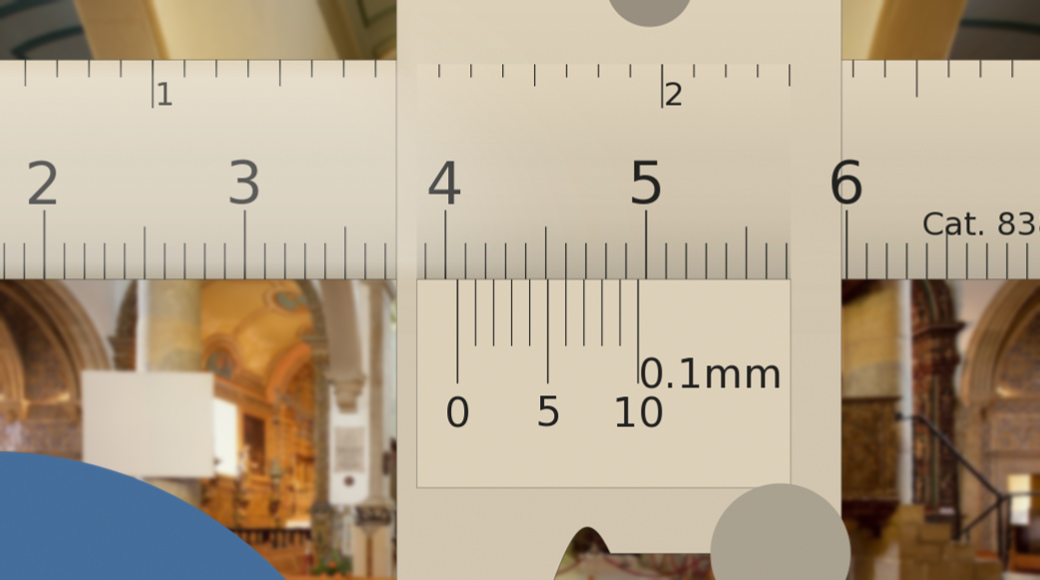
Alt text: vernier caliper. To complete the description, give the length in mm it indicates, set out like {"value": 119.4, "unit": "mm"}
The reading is {"value": 40.6, "unit": "mm"}
